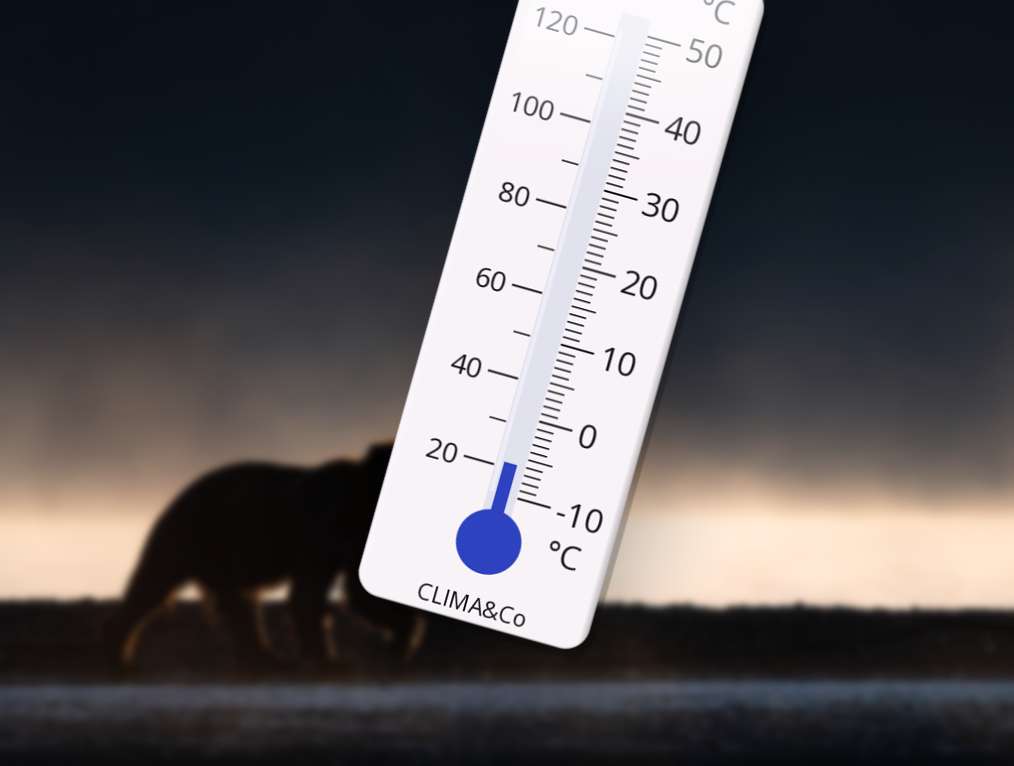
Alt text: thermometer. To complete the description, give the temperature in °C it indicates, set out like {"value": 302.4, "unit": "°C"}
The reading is {"value": -6, "unit": "°C"}
